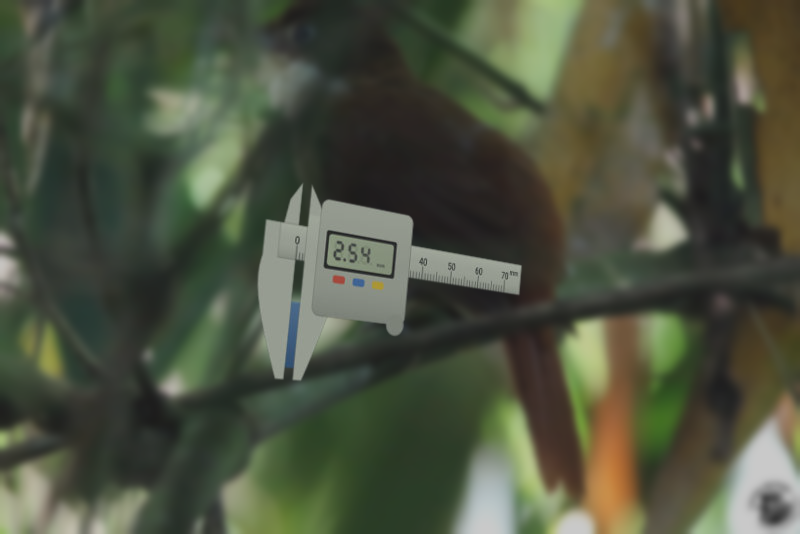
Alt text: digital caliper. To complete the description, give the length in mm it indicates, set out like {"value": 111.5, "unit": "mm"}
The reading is {"value": 2.54, "unit": "mm"}
